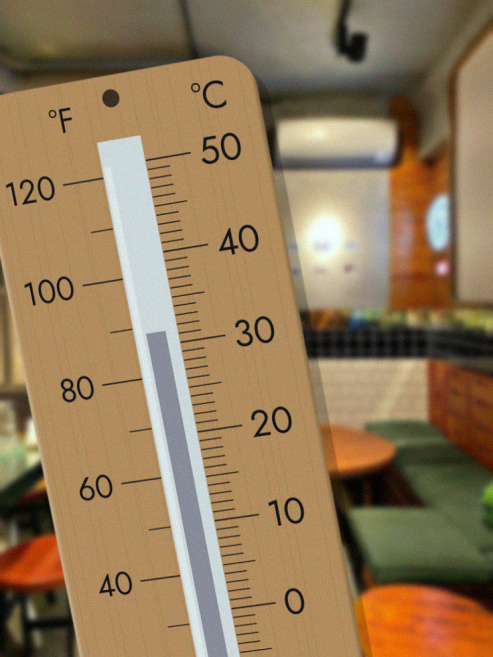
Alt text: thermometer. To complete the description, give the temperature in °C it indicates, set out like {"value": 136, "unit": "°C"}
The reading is {"value": 31.5, "unit": "°C"}
